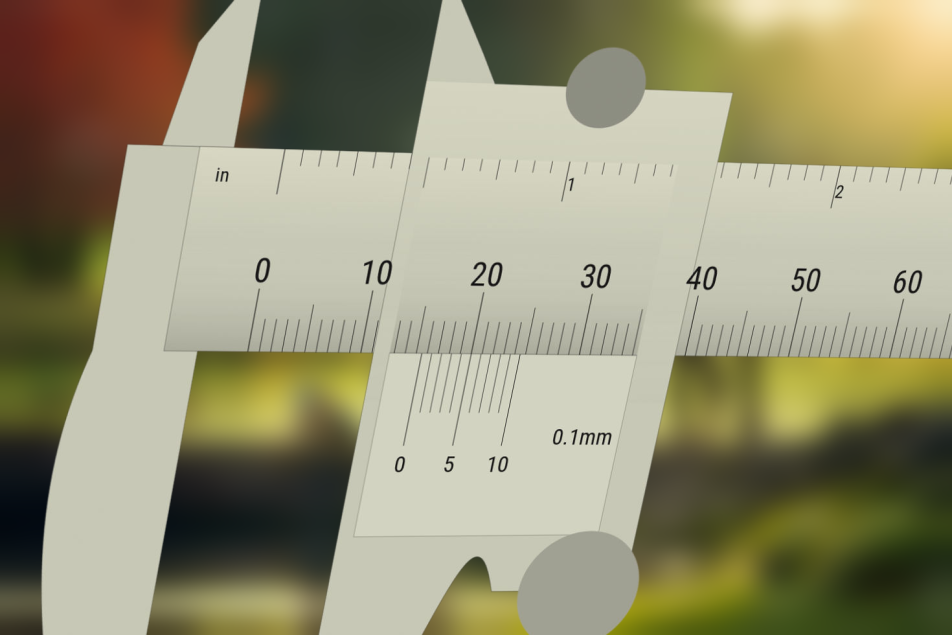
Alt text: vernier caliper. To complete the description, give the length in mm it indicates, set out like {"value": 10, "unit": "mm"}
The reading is {"value": 15.5, "unit": "mm"}
